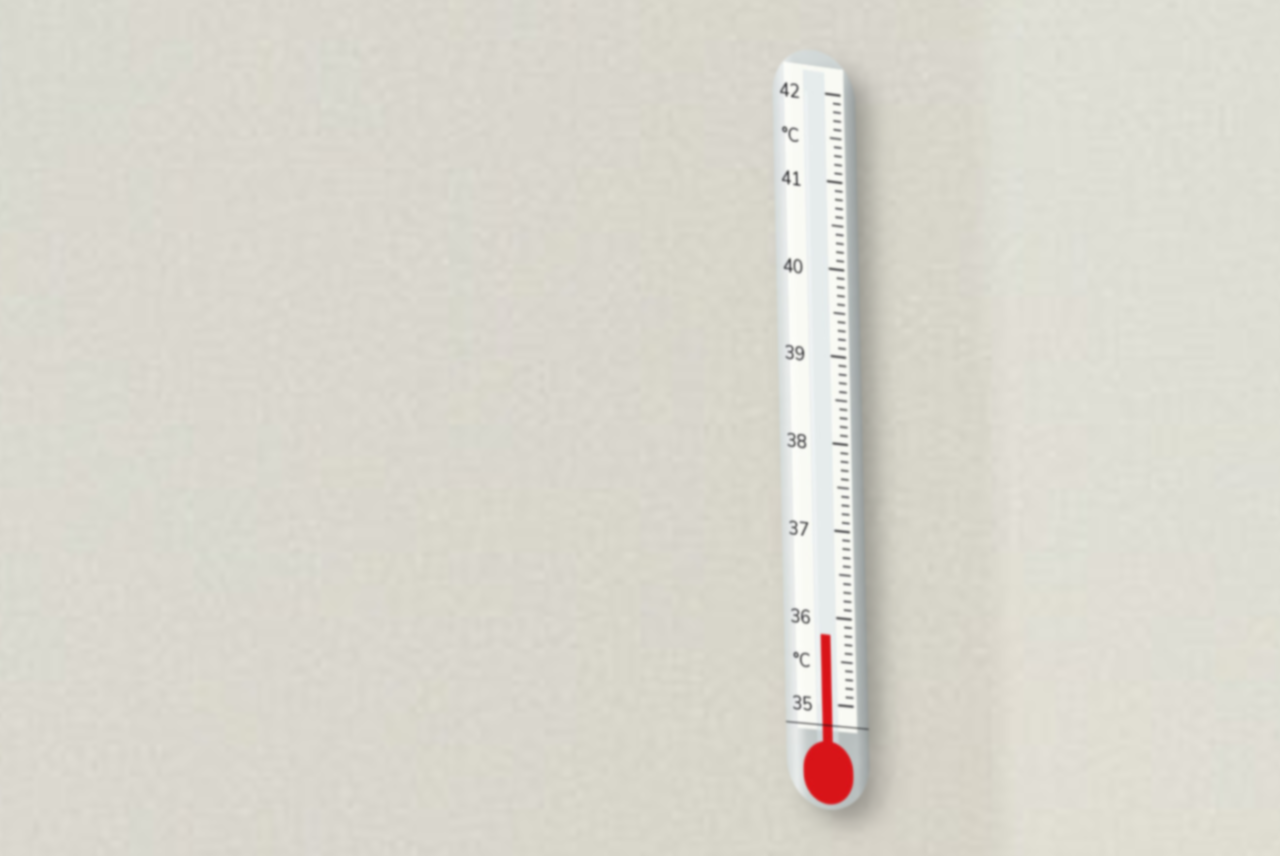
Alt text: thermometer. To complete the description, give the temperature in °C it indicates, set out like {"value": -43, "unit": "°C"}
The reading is {"value": 35.8, "unit": "°C"}
